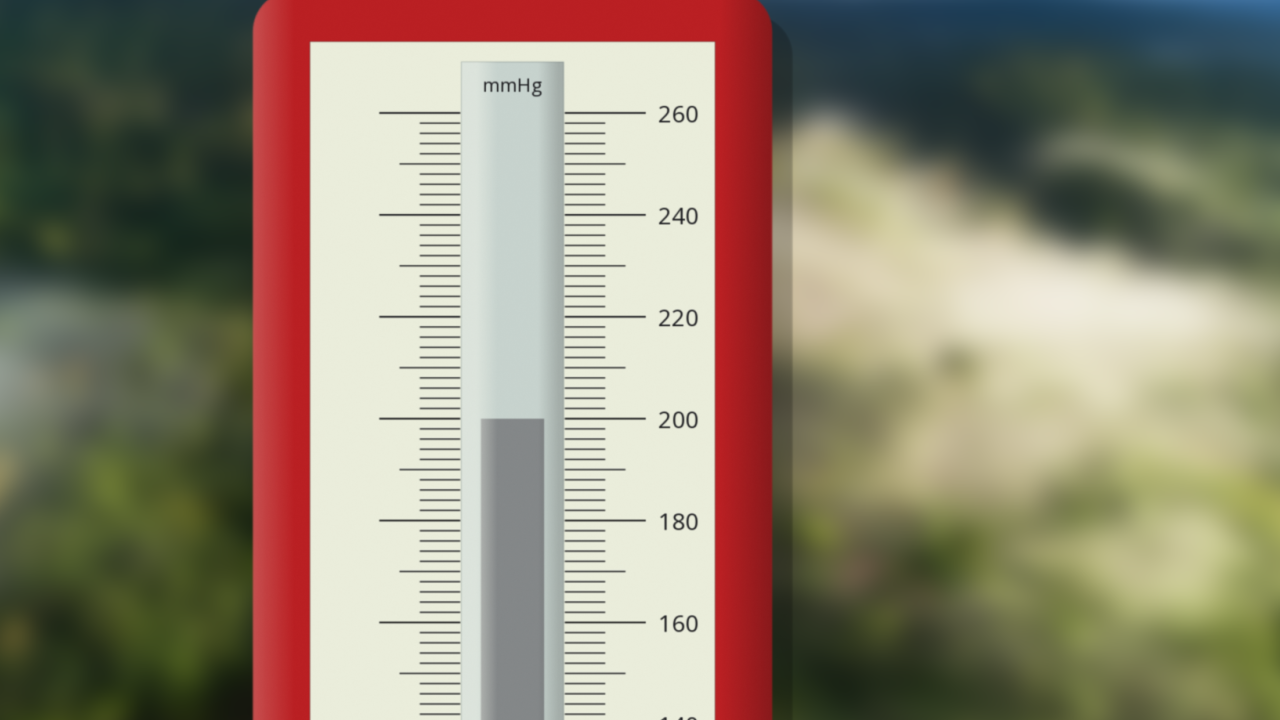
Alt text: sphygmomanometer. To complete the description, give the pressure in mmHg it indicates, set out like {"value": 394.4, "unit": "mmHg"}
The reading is {"value": 200, "unit": "mmHg"}
